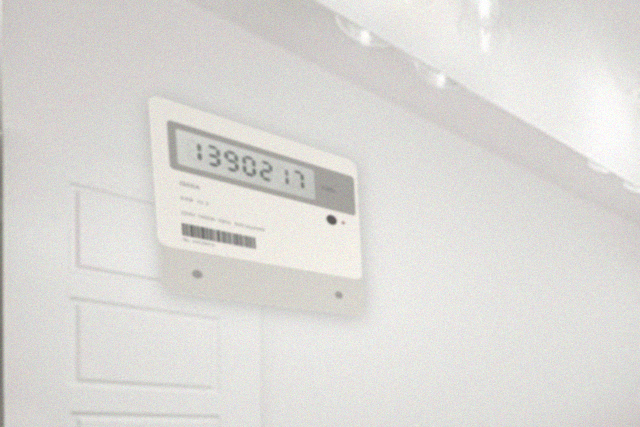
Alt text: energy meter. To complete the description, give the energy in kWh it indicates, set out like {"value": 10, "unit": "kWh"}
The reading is {"value": 1390217, "unit": "kWh"}
